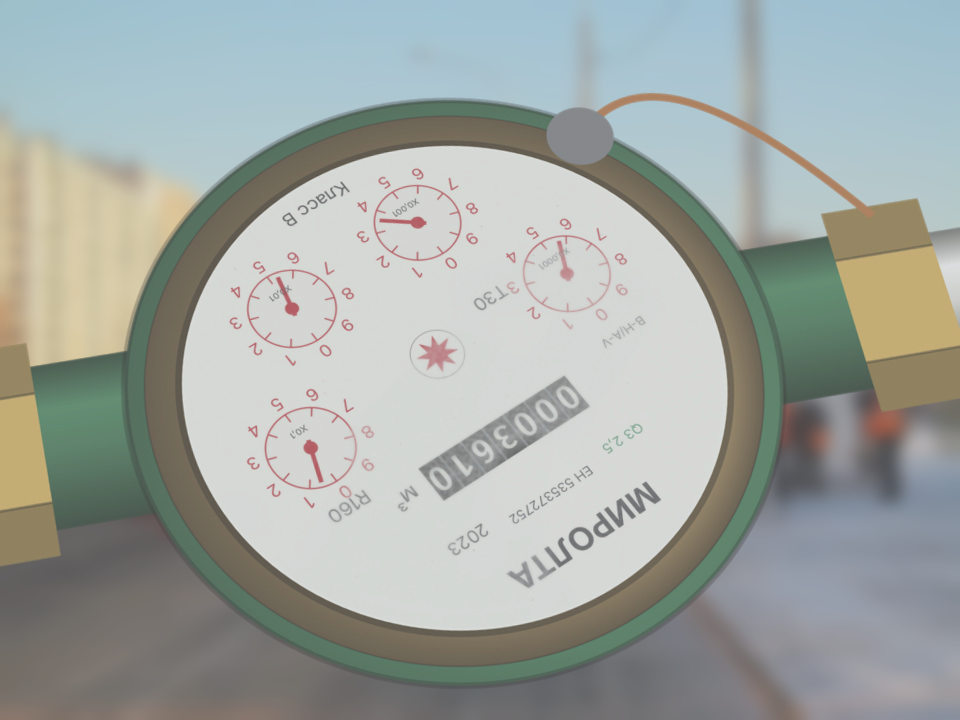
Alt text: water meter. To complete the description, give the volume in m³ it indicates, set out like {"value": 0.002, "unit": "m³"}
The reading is {"value": 3610.0535, "unit": "m³"}
